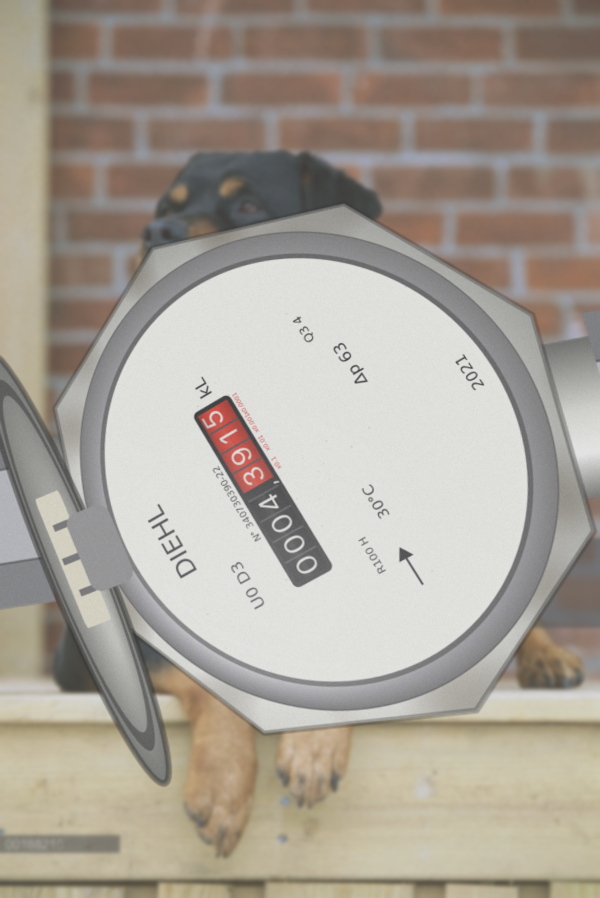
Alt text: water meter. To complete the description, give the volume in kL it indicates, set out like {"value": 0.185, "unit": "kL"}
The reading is {"value": 4.3915, "unit": "kL"}
